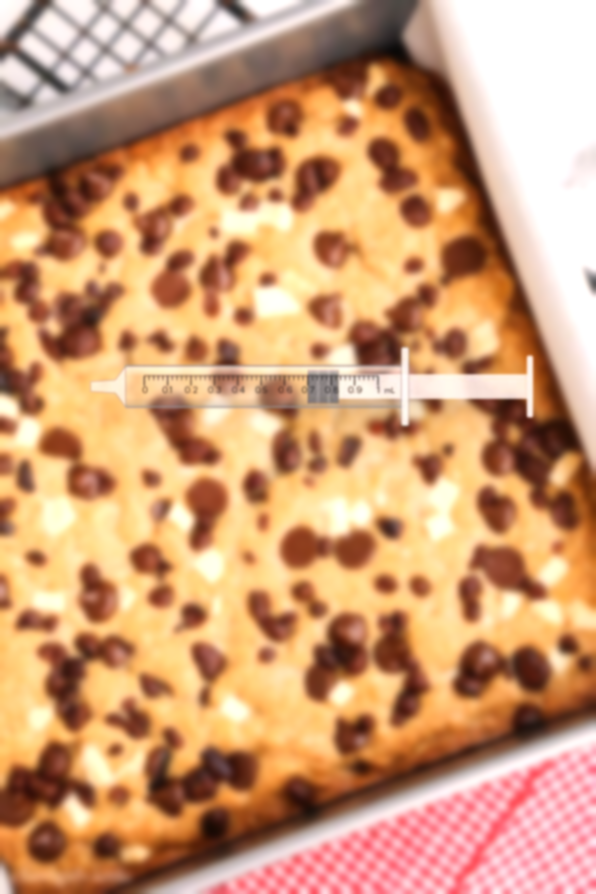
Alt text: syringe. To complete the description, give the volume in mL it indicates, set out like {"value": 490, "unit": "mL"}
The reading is {"value": 0.7, "unit": "mL"}
